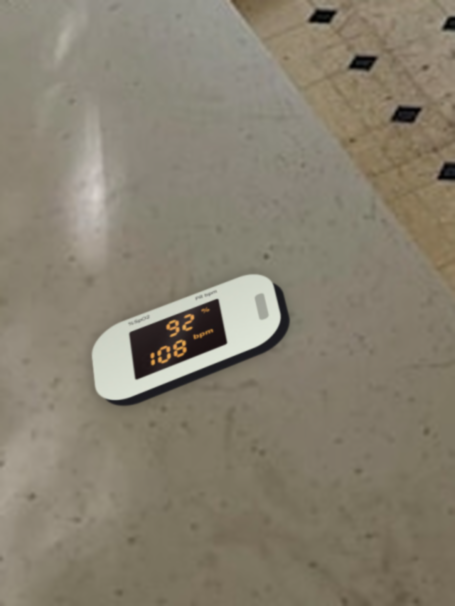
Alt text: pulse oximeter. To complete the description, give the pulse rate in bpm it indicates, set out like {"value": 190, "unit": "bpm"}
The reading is {"value": 108, "unit": "bpm"}
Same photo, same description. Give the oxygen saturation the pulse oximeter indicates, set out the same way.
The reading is {"value": 92, "unit": "%"}
